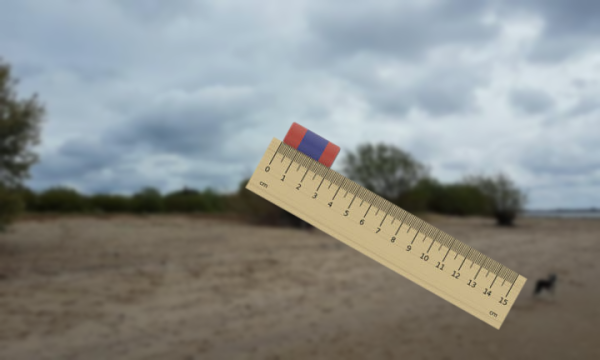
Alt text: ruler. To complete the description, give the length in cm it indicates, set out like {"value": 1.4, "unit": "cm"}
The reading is {"value": 3, "unit": "cm"}
